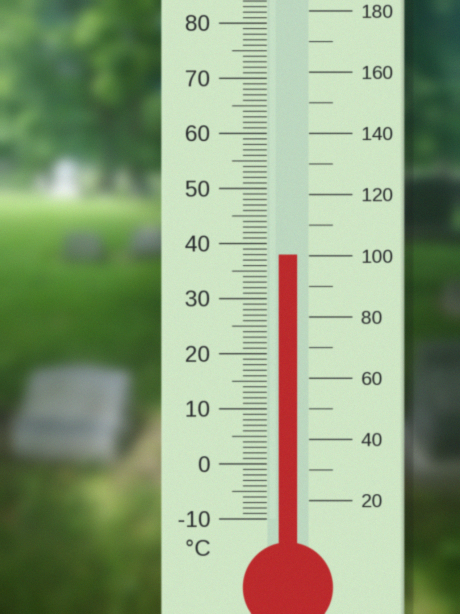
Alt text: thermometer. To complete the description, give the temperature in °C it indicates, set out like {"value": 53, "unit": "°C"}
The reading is {"value": 38, "unit": "°C"}
